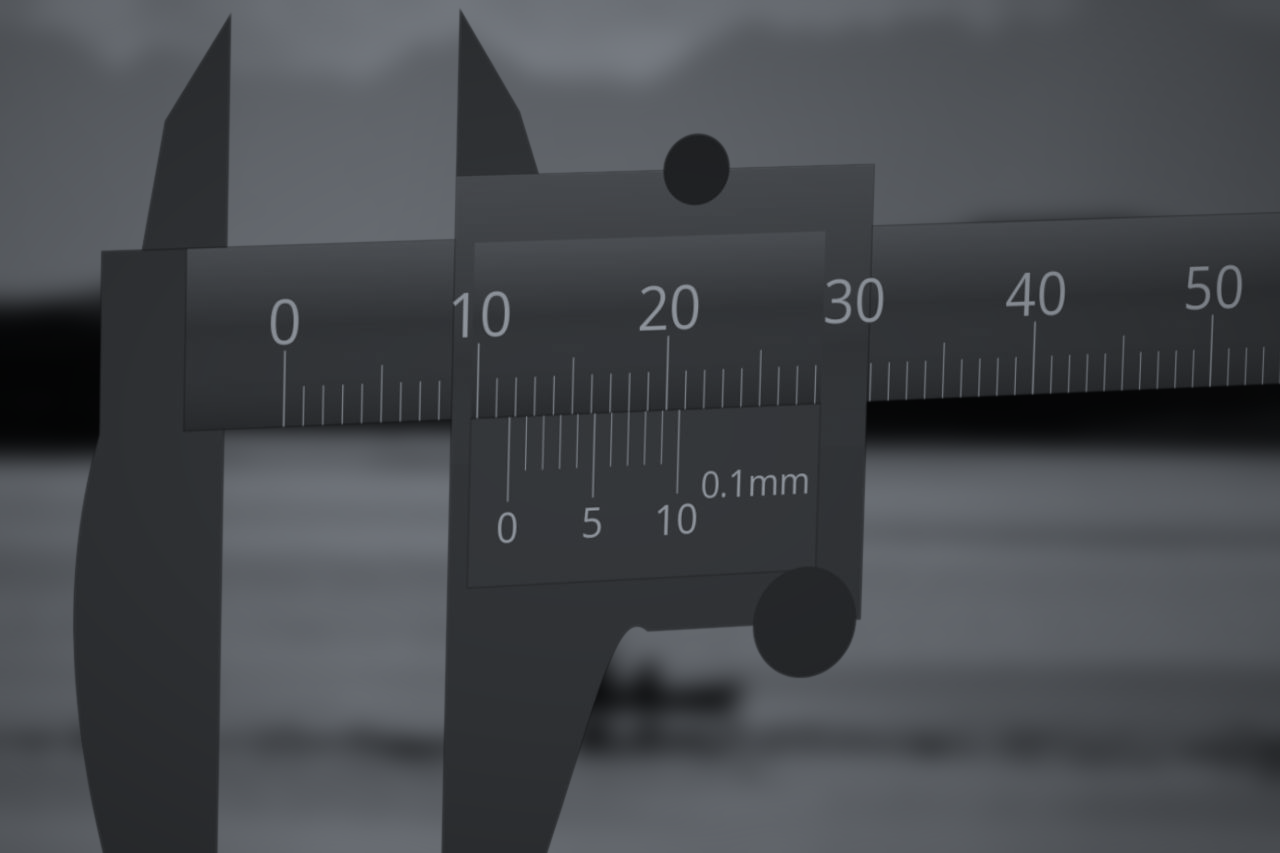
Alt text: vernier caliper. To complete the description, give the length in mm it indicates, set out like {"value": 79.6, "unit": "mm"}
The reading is {"value": 11.7, "unit": "mm"}
